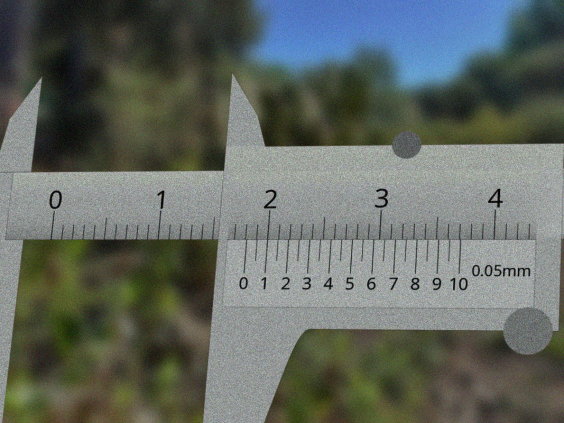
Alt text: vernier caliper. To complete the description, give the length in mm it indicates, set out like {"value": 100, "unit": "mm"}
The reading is {"value": 18.1, "unit": "mm"}
